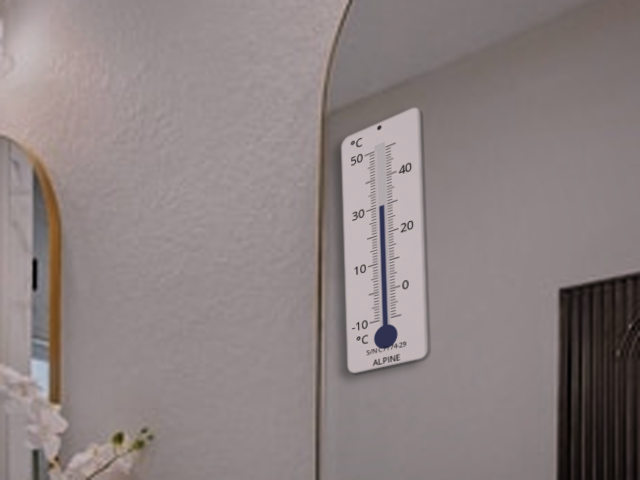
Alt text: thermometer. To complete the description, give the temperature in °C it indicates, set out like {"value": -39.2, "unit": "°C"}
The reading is {"value": 30, "unit": "°C"}
